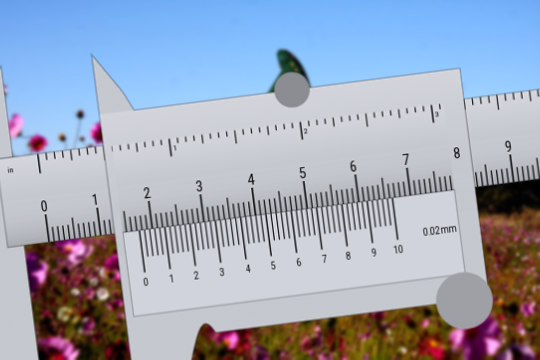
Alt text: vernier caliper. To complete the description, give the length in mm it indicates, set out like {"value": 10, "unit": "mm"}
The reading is {"value": 17.5, "unit": "mm"}
